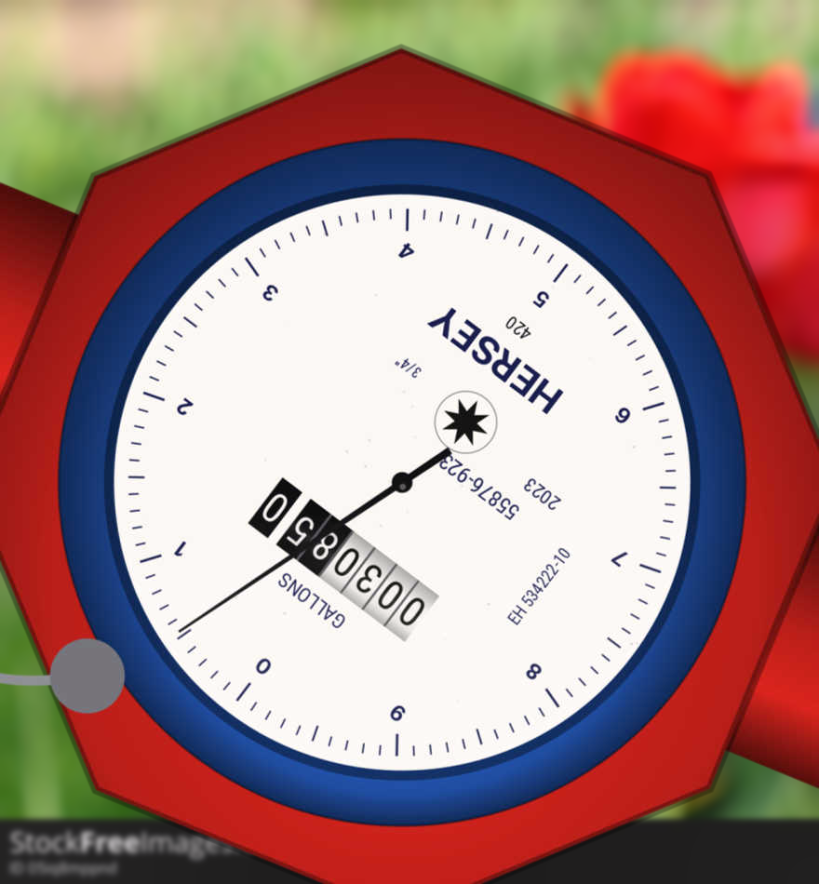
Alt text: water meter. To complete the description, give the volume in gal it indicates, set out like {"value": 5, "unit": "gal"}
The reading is {"value": 30850.5, "unit": "gal"}
